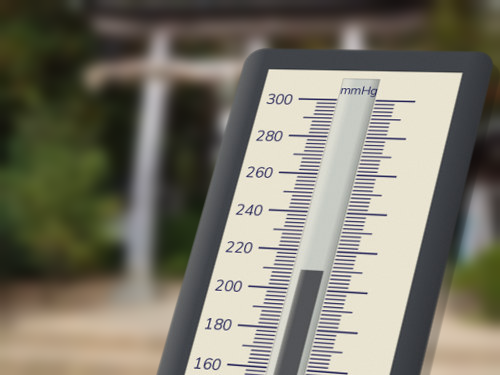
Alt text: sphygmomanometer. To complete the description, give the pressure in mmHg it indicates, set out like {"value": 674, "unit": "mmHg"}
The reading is {"value": 210, "unit": "mmHg"}
